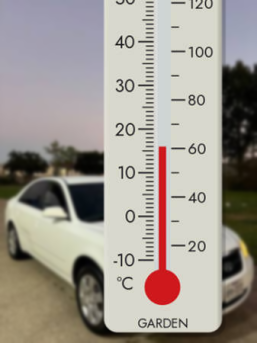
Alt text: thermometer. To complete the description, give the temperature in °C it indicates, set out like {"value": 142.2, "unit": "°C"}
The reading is {"value": 16, "unit": "°C"}
